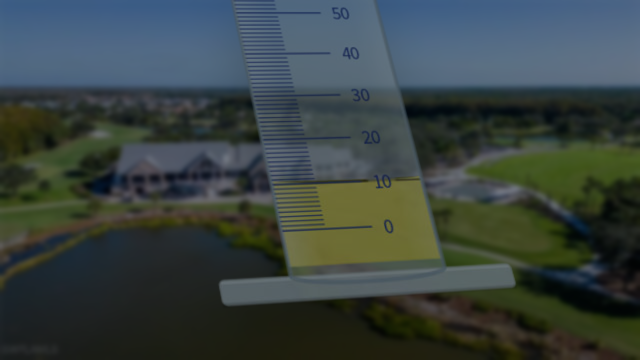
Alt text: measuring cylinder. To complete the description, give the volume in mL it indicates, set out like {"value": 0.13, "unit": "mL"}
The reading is {"value": 10, "unit": "mL"}
